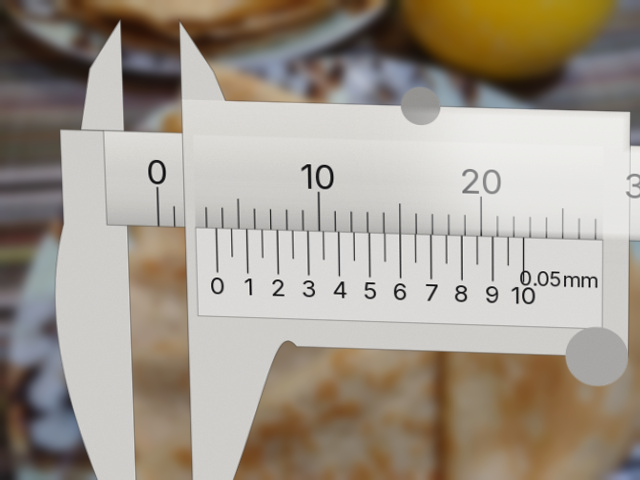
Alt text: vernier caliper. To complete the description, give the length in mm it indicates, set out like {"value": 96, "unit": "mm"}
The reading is {"value": 3.6, "unit": "mm"}
